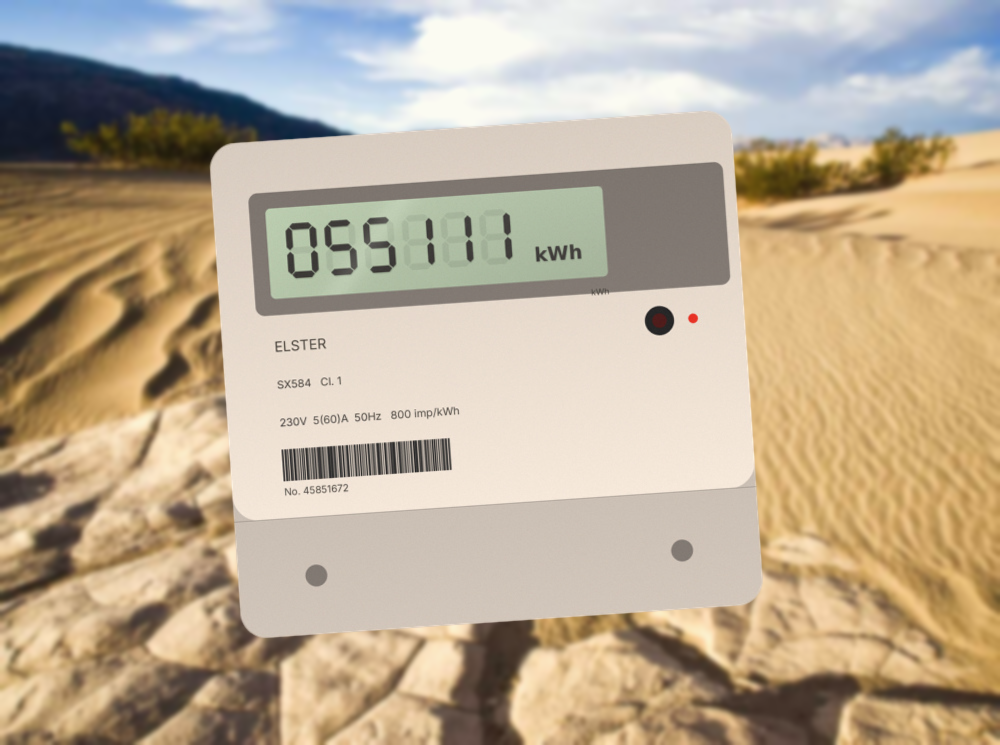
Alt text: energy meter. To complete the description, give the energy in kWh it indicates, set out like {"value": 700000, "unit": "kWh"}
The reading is {"value": 55111, "unit": "kWh"}
